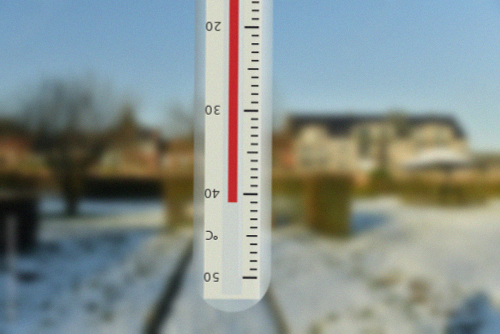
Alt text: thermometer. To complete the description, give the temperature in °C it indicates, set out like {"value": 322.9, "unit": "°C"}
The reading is {"value": 41, "unit": "°C"}
